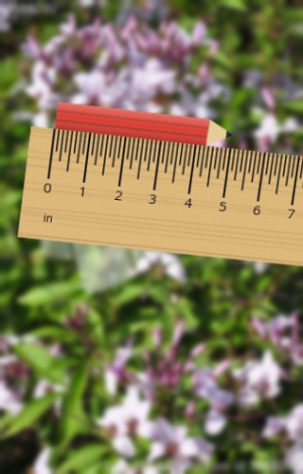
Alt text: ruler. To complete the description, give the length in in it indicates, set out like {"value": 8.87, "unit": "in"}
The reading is {"value": 5, "unit": "in"}
